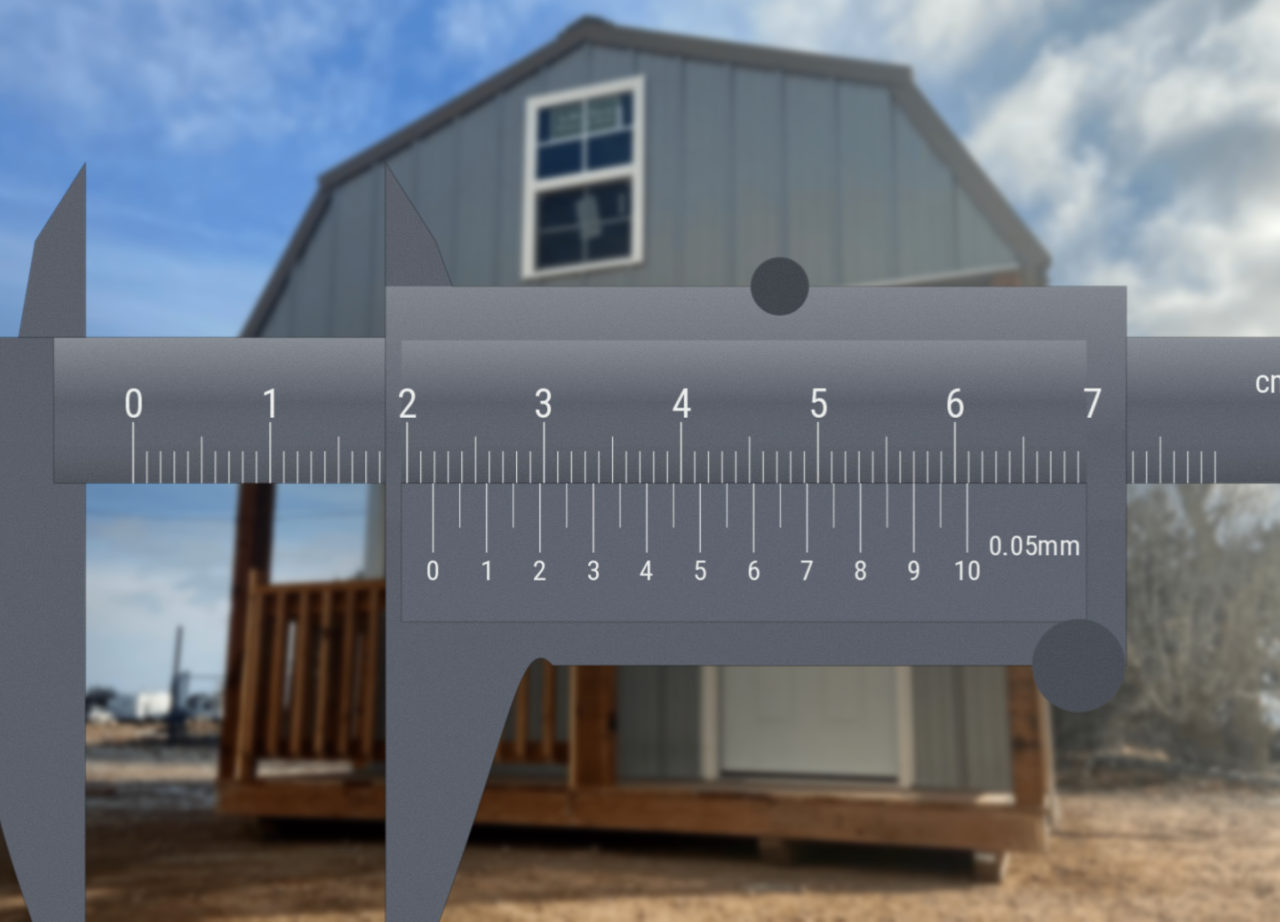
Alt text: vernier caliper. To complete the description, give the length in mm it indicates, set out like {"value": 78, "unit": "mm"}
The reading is {"value": 21.9, "unit": "mm"}
